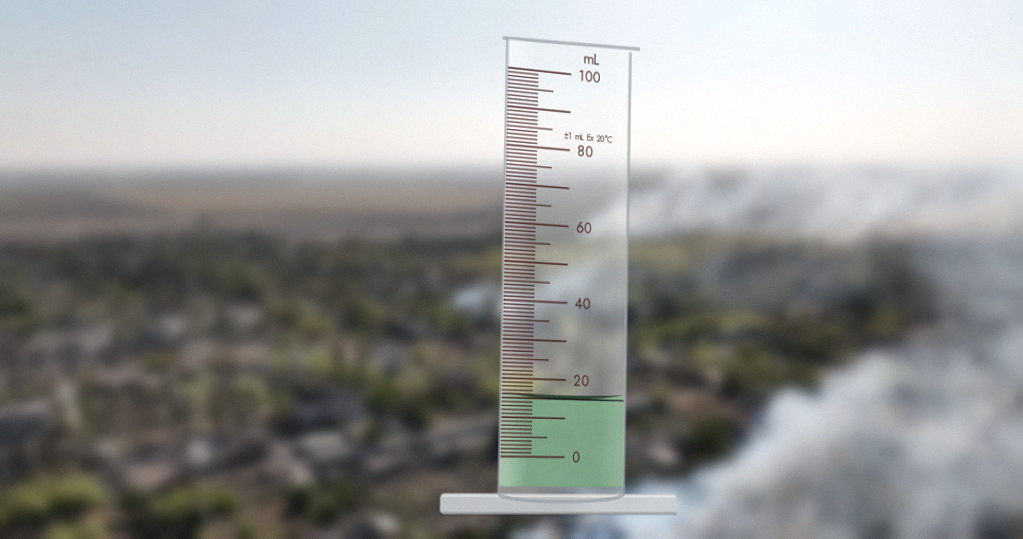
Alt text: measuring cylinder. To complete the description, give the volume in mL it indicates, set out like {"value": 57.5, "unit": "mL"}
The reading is {"value": 15, "unit": "mL"}
